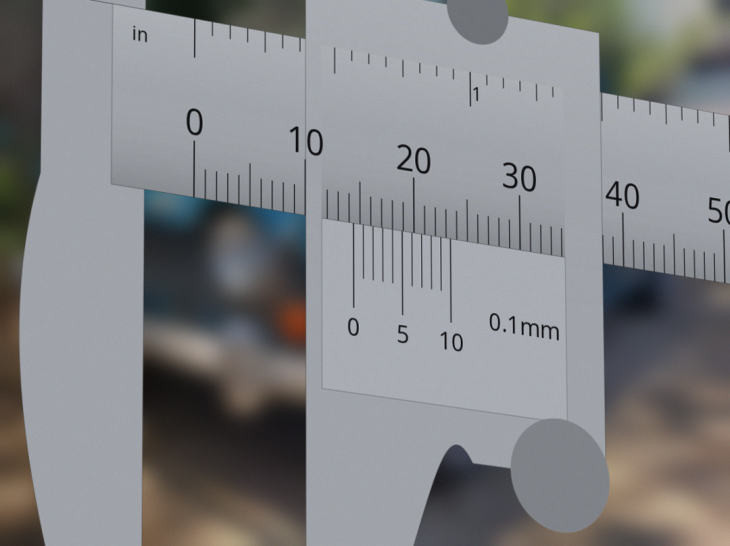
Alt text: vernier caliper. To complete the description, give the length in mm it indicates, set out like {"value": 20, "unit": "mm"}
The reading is {"value": 14.4, "unit": "mm"}
